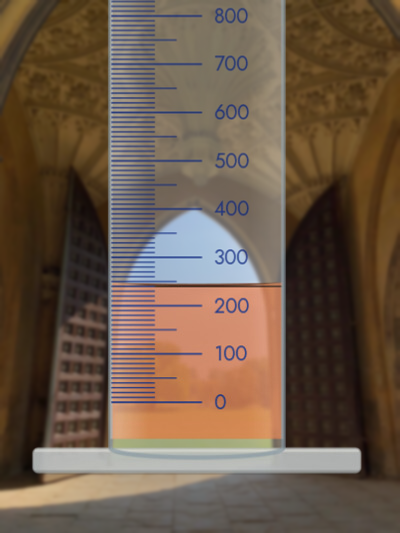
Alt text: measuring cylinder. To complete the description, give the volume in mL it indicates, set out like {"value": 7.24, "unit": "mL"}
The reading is {"value": 240, "unit": "mL"}
